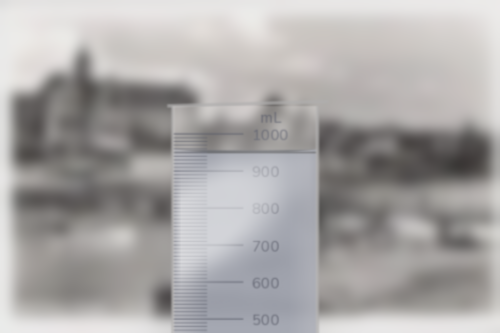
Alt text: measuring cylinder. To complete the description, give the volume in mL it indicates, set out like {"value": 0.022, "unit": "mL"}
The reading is {"value": 950, "unit": "mL"}
